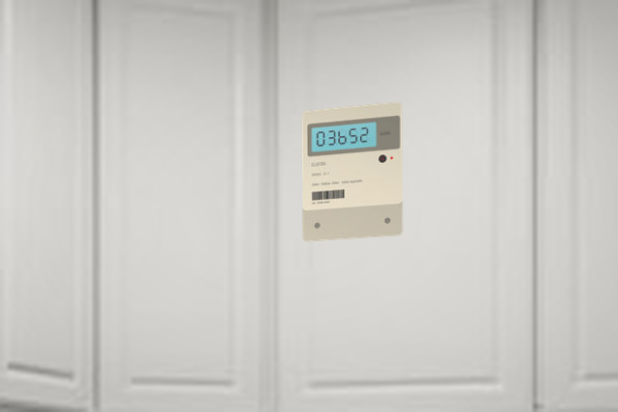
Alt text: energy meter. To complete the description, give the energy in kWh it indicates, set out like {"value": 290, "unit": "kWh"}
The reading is {"value": 3652, "unit": "kWh"}
